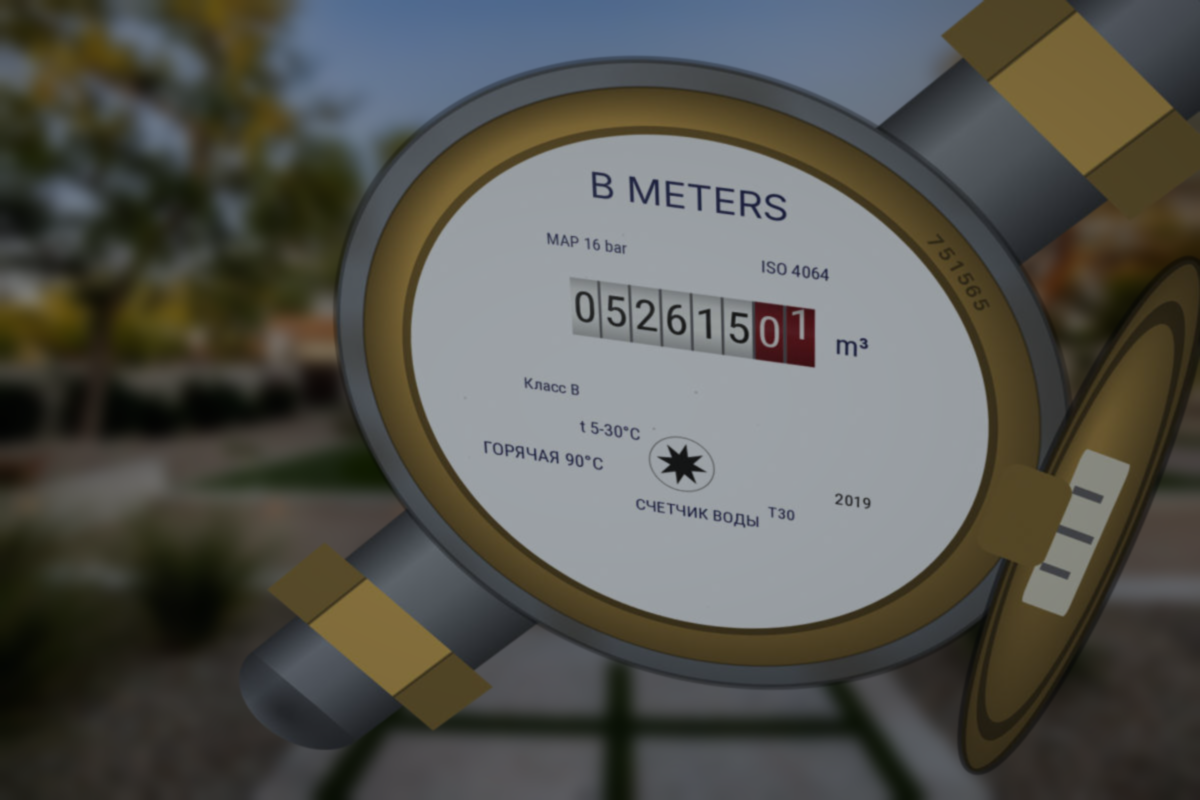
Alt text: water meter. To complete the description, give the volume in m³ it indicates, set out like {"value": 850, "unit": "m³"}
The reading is {"value": 52615.01, "unit": "m³"}
